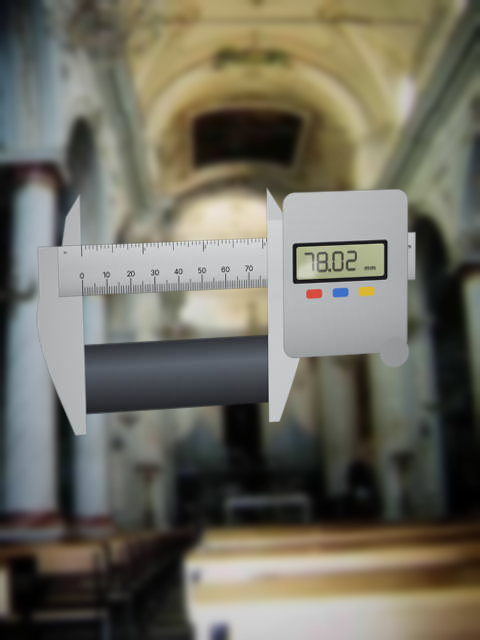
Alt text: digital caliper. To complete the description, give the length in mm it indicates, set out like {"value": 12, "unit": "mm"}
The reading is {"value": 78.02, "unit": "mm"}
